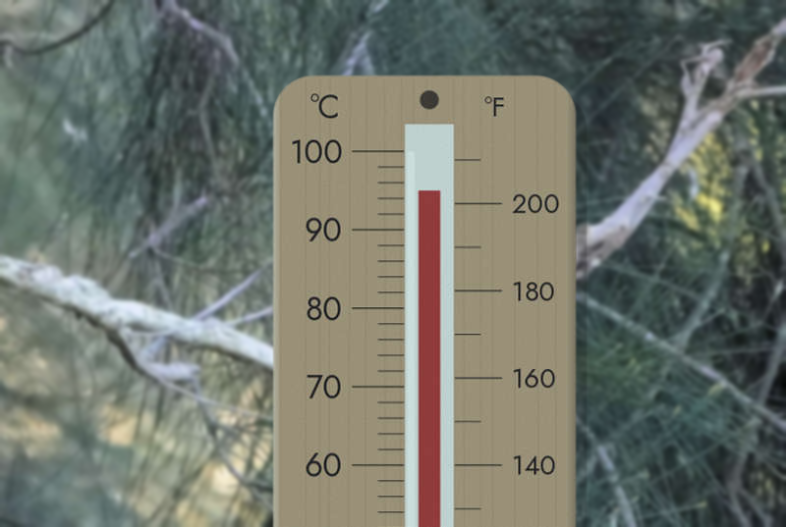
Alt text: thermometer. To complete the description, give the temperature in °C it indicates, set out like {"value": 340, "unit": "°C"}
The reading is {"value": 95, "unit": "°C"}
